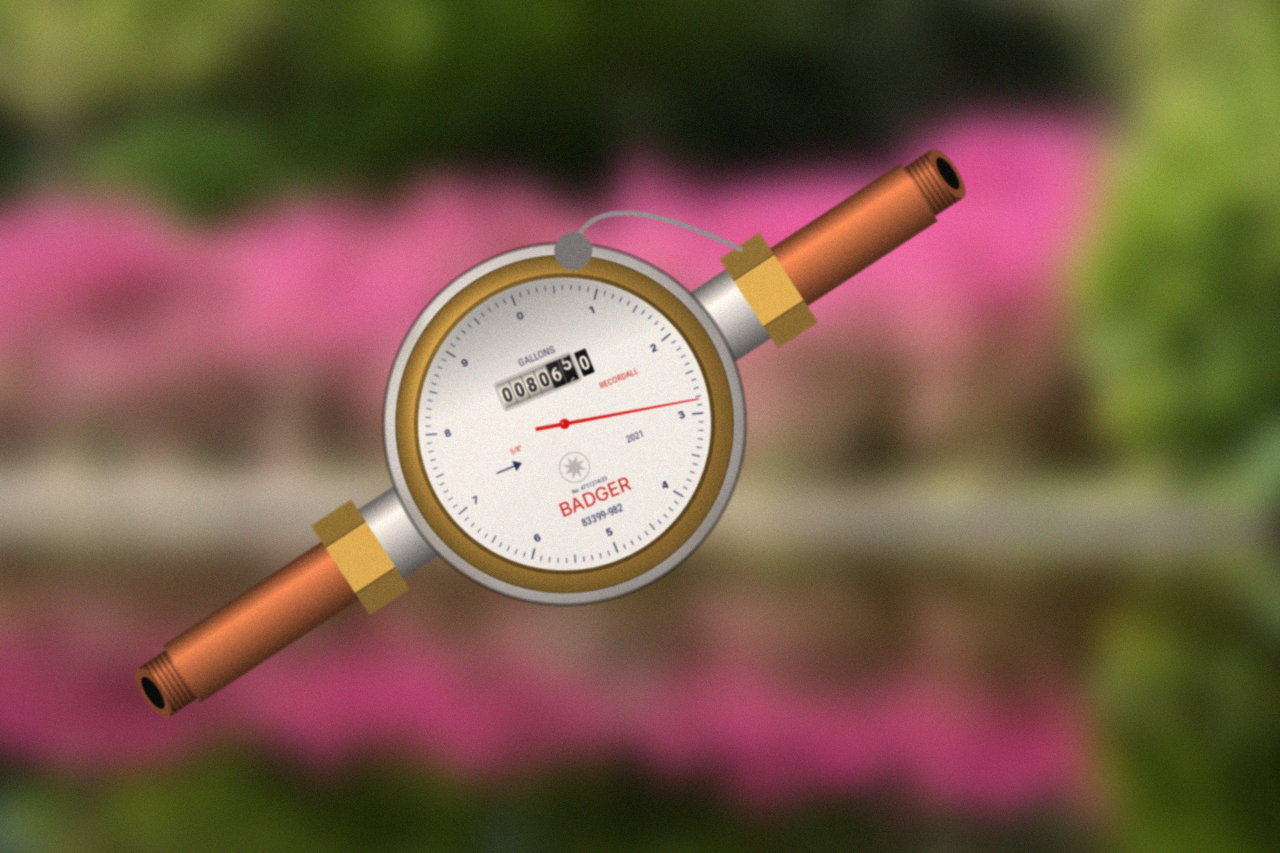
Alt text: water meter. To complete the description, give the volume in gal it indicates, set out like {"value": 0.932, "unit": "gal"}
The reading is {"value": 80652.8, "unit": "gal"}
